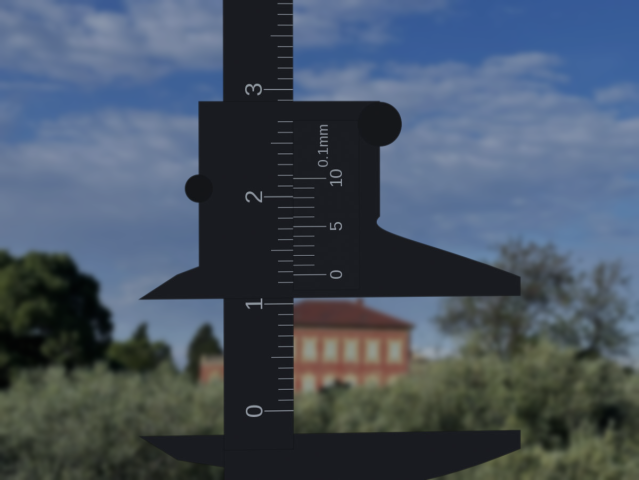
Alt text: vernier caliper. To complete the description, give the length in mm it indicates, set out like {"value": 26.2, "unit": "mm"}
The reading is {"value": 12.7, "unit": "mm"}
